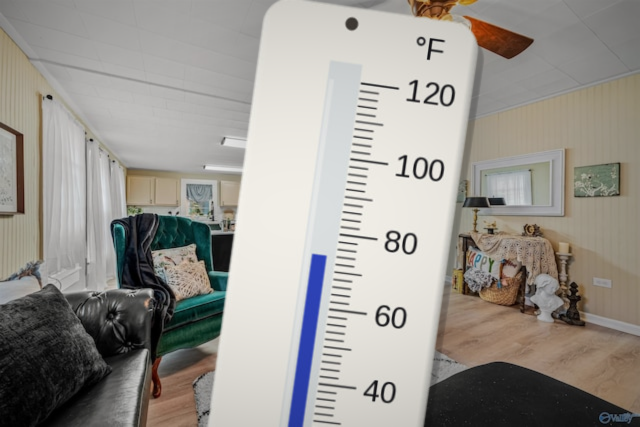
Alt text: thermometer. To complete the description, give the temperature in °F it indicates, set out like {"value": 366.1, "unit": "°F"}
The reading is {"value": 74, "unit": "°F"}
